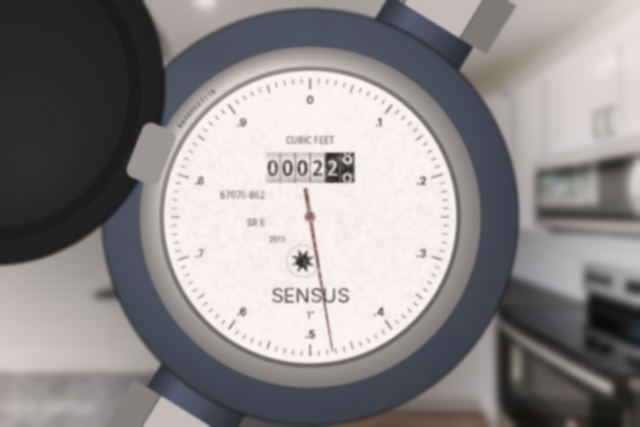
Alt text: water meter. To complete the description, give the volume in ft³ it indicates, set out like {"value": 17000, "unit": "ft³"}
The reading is {"value": 228.47, "unit": "ft³"}
